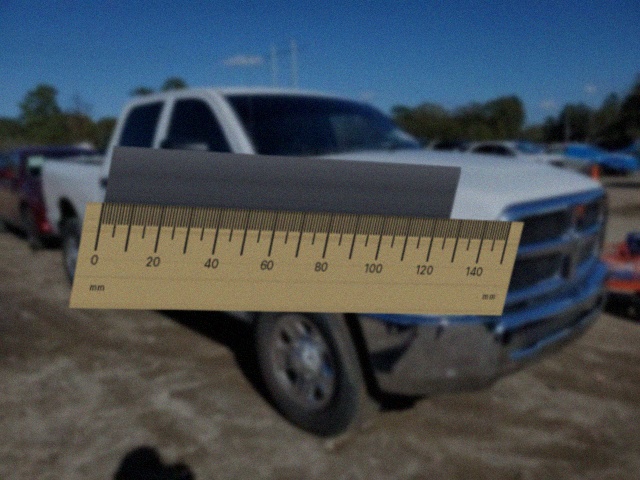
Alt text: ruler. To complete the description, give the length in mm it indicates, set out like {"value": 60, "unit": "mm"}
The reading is {"value": 125, "unit": "mm"}
